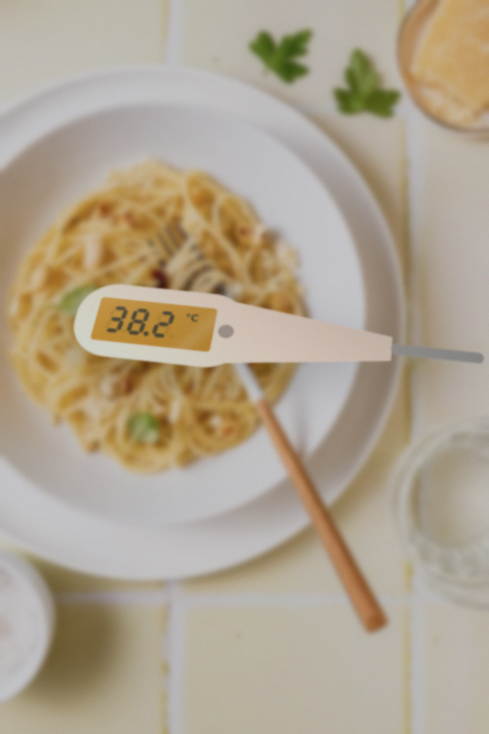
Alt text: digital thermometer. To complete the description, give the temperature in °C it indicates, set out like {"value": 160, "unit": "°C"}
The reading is {"value": 38.2, "unit": "°C"}
